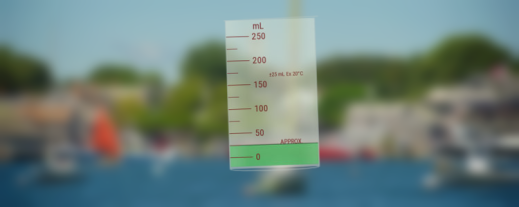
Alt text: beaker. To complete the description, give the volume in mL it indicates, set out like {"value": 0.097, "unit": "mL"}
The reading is {"value": 25, "unit": "mL"}
